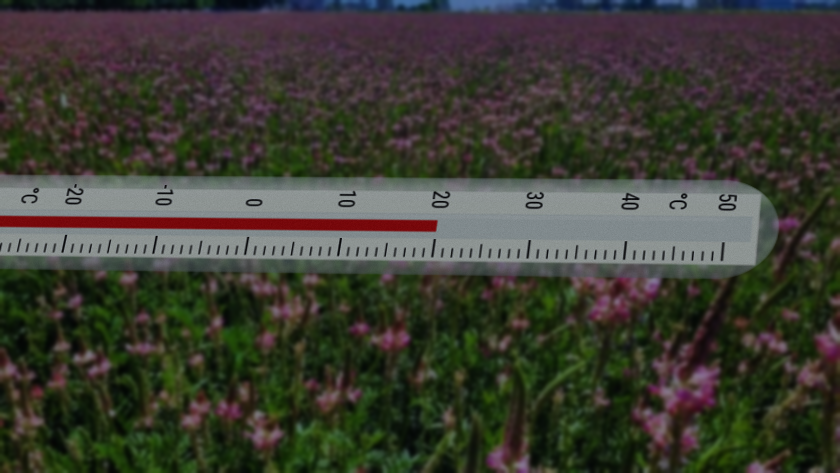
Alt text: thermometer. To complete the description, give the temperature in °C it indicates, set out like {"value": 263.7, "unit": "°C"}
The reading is {"value": 20, "unit": "°C"}
